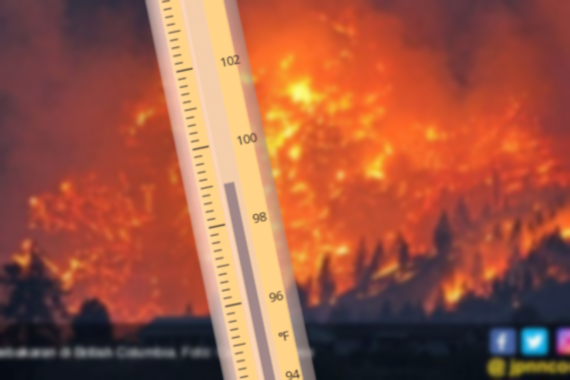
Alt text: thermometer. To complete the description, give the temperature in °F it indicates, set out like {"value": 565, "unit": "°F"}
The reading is {"value": 99, "unit": "°F"}
